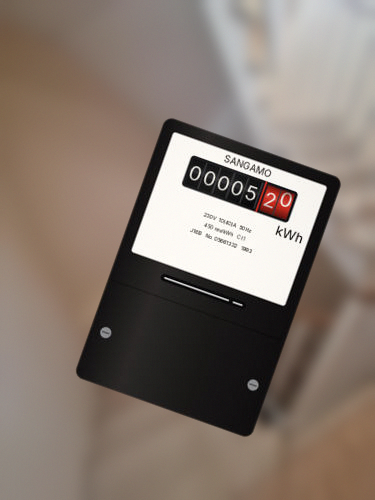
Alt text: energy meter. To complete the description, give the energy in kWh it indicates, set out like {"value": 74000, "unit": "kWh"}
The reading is {"value": 5.20, "unit": "kWh"}
